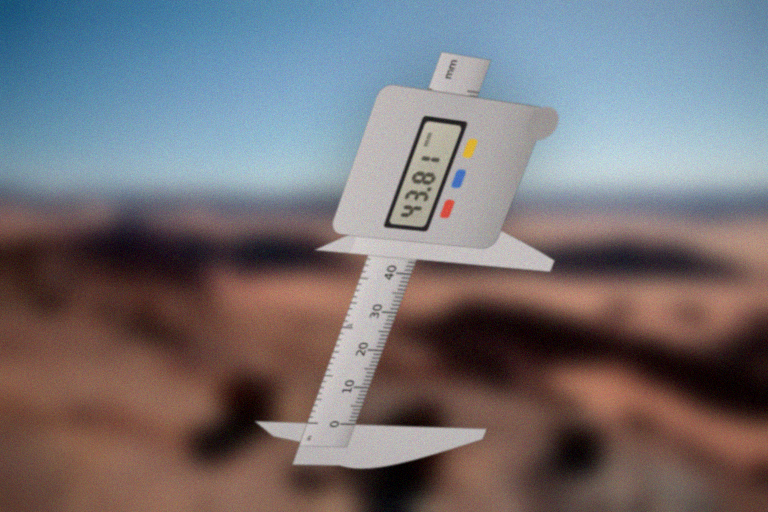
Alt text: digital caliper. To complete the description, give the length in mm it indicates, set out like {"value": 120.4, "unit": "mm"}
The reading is {"value": 43.81, "unit": "mm"}
